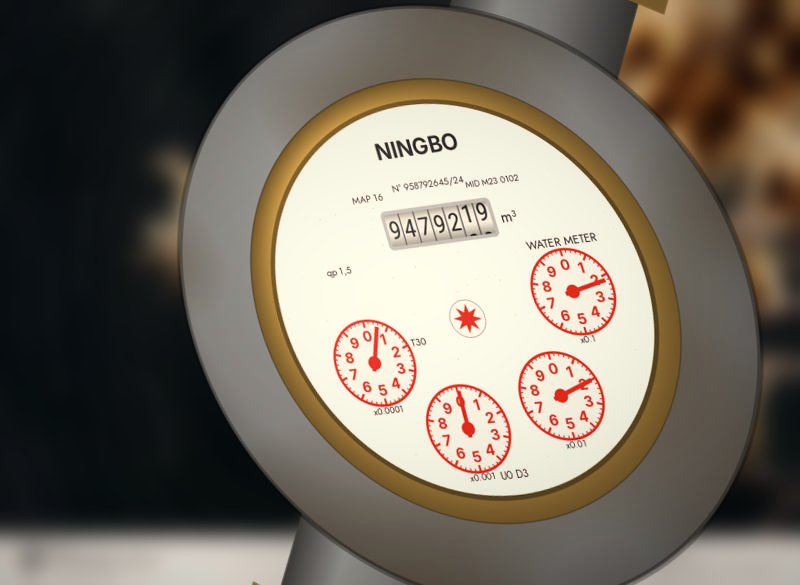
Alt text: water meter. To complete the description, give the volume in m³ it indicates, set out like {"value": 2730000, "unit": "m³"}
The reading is {"value": 9479219.2200, "unit": "m³"}
